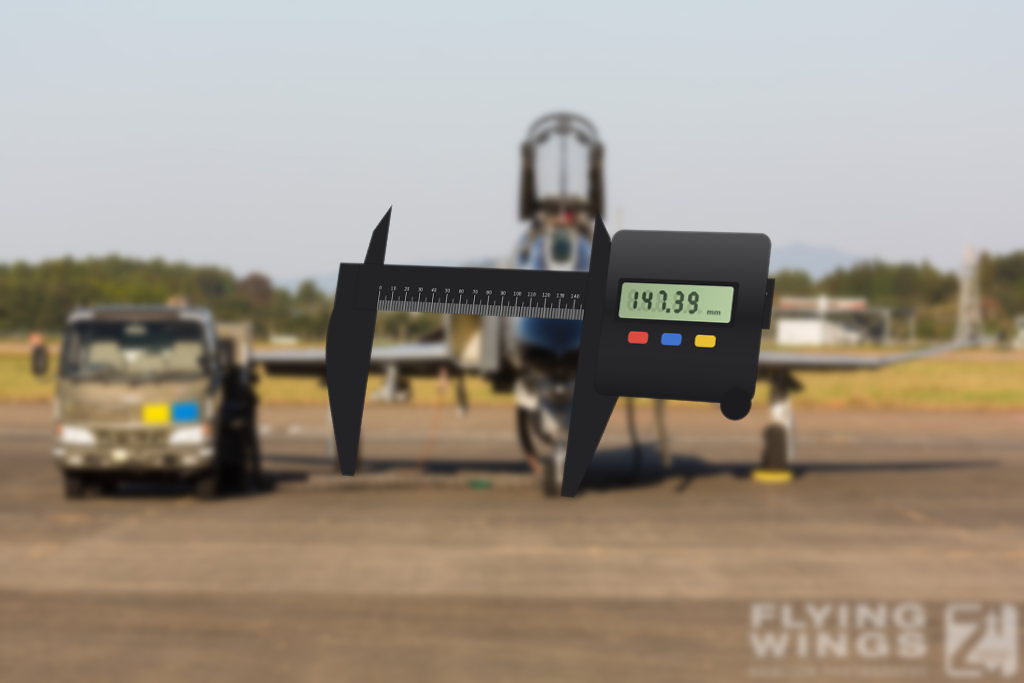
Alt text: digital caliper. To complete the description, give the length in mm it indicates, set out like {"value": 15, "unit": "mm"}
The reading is {"value": 147.39, "unit": "mm"}
